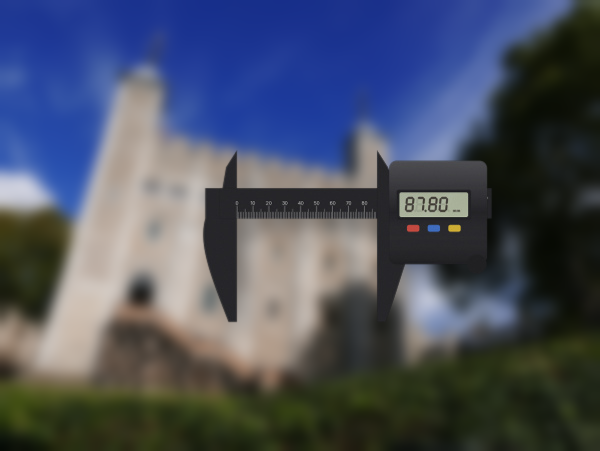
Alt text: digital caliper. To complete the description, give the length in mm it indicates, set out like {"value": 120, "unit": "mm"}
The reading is {"value": 87.80, "unit": "mm"}
